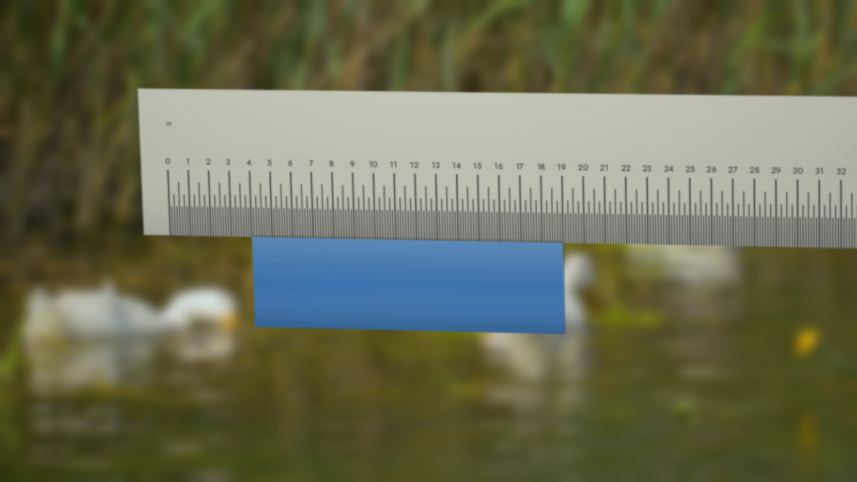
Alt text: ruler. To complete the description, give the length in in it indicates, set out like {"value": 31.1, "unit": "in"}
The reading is {"value": 15, "unit": "in"}
